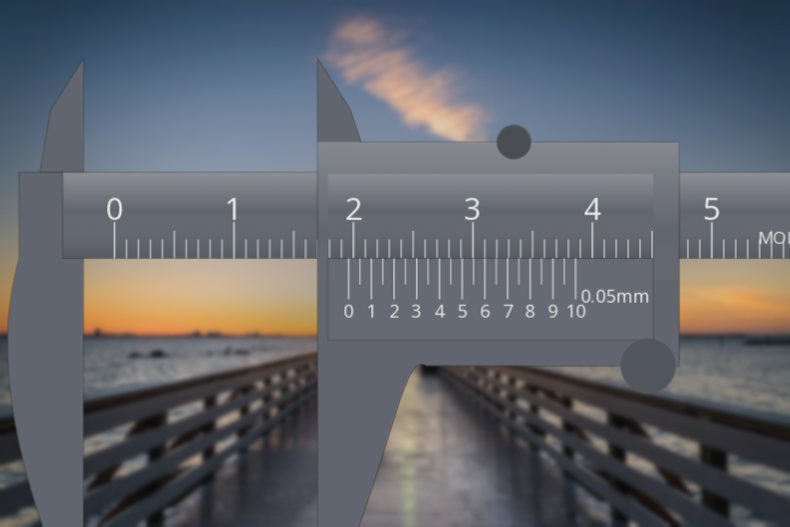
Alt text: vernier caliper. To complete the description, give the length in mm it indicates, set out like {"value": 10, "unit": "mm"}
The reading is {"value": 19.6, "unit": "mm"}
